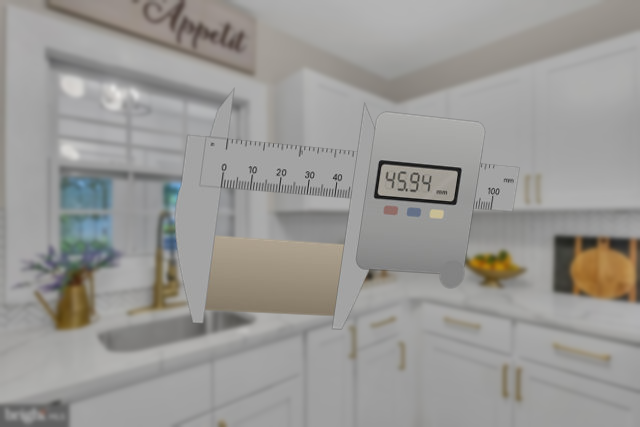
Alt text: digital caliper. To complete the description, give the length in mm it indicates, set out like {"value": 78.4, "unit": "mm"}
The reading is {"value": 45.94, "unit": "mm"}
